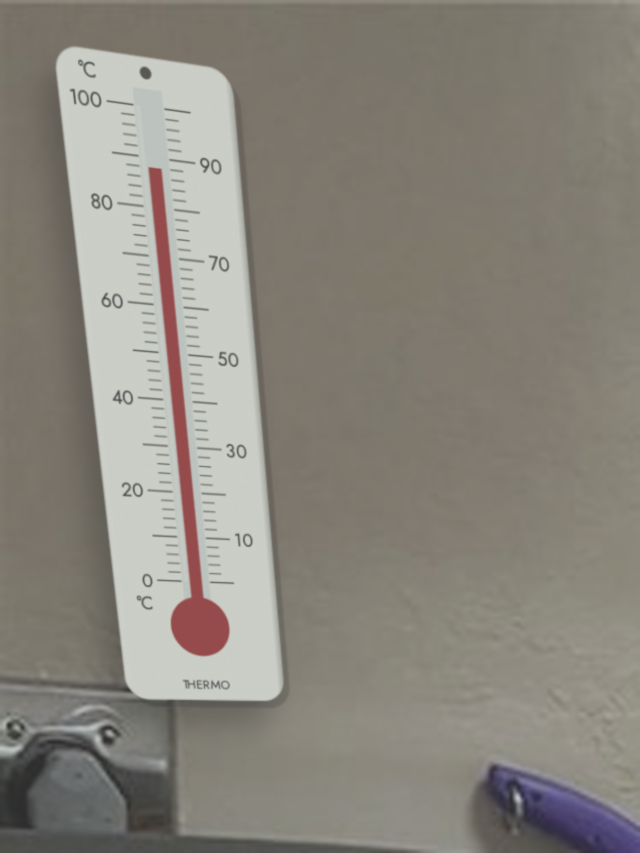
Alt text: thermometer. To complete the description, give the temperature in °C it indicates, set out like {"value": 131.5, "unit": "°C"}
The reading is {"value": 88, "unit": "°C"}
